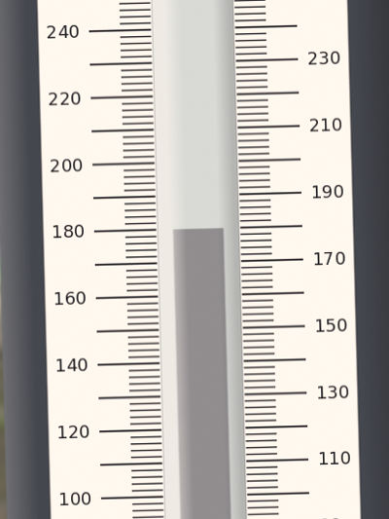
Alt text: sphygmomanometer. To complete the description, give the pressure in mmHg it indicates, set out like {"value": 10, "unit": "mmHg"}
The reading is {"value": 180, "unit": "mmHg"}
